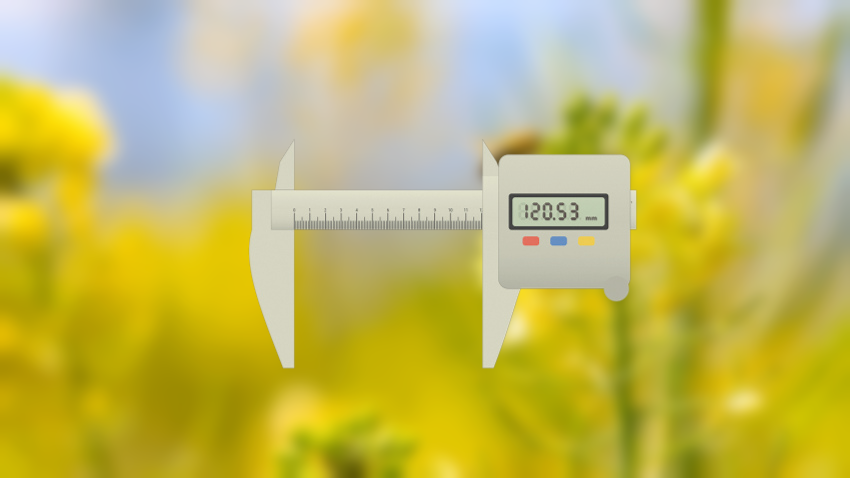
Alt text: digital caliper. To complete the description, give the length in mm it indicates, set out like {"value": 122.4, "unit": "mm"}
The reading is {"value": 120.53, "unit": "mm"}
